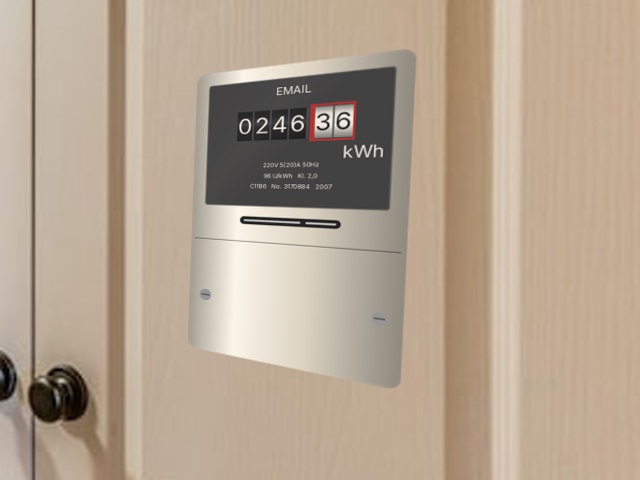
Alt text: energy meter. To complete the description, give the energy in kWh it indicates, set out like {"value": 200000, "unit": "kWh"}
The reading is {"value": 246.36, "unit": "kWh"}
